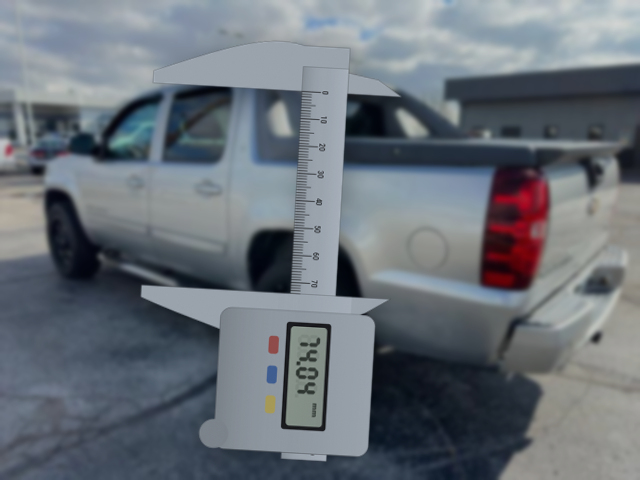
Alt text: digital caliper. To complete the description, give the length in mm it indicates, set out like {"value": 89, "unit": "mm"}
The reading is {"value": 74.04, "unit": "mm"}
